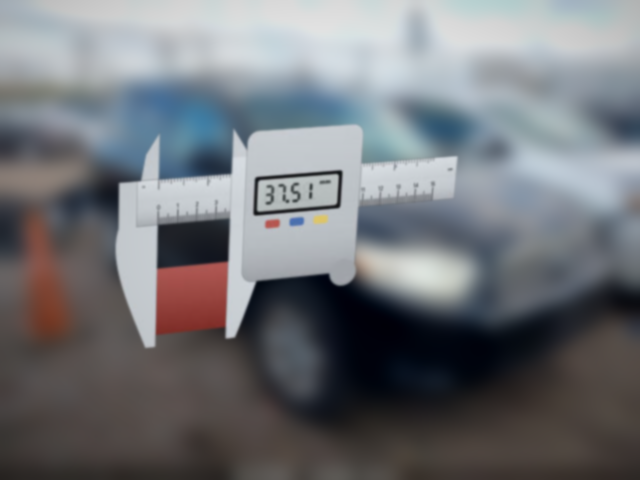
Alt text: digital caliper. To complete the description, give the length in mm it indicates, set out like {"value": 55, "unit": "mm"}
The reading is {"value": 37.51, "unit": "mm"}
